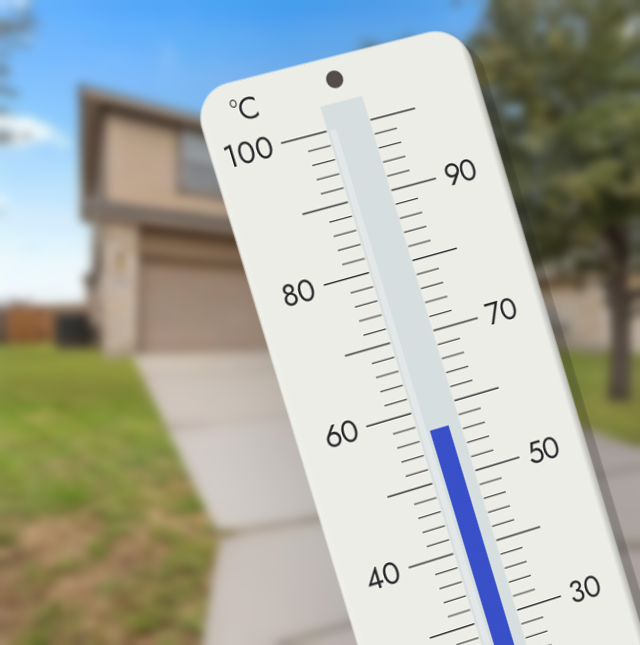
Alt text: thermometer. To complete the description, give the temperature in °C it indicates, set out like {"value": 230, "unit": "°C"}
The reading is {"value": 57, "unit": "°C"}
